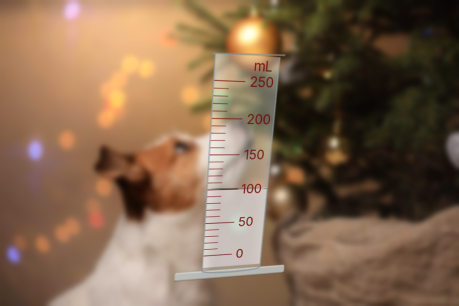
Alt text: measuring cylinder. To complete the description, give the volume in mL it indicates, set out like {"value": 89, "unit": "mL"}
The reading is {"value": 100, "unit": "mL"}
